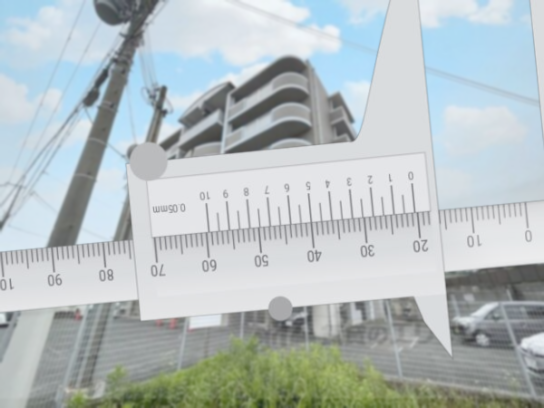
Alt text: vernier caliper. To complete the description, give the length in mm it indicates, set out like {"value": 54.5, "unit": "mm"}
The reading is {"value": 20.5, "unit": "mm"}
